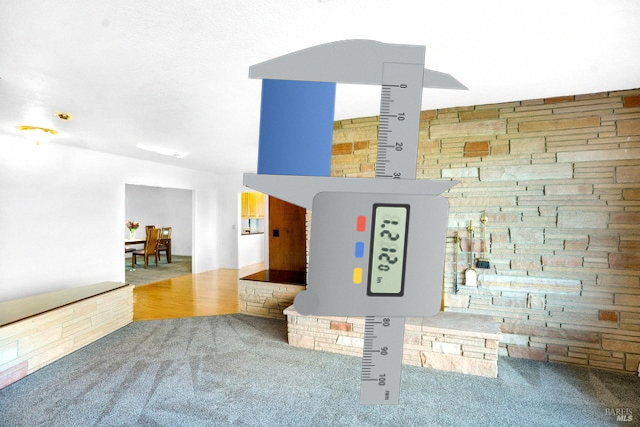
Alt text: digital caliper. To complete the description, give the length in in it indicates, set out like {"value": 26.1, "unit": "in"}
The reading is {"value": 1.2120, "unit": "in"}
